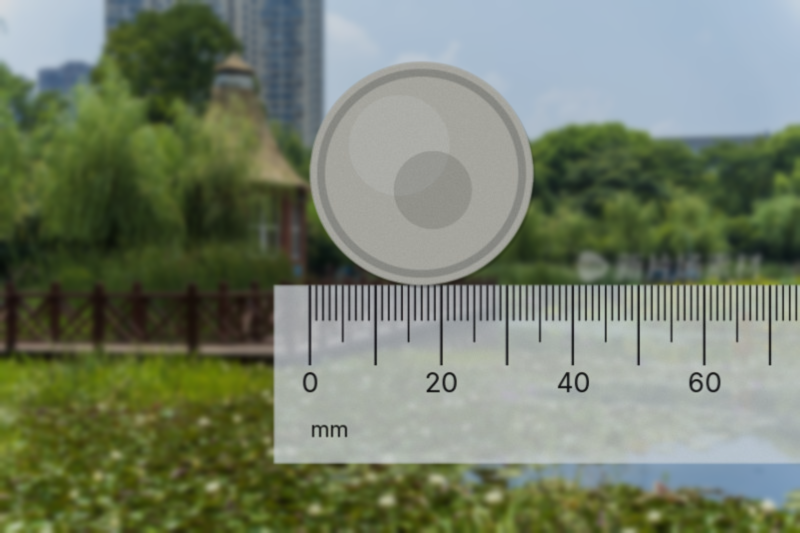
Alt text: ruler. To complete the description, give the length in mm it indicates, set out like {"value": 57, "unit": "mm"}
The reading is {"value": 34, "unit": "mm"}
